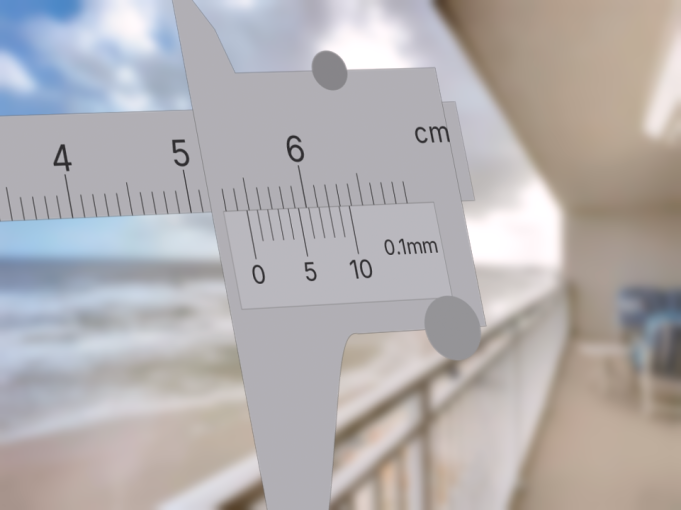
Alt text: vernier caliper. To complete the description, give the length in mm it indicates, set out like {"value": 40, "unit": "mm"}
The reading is {"value": 54.8, "unit": "mm"}
